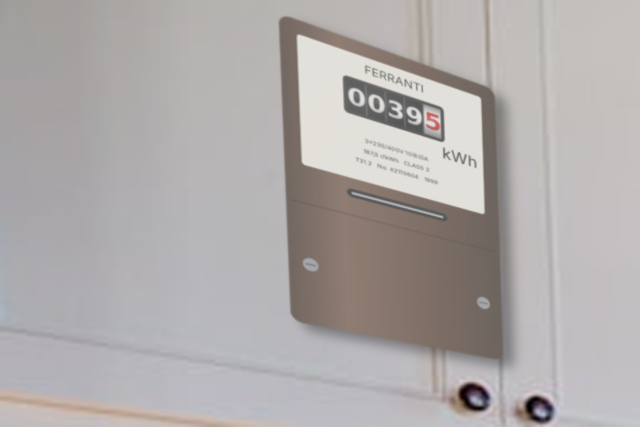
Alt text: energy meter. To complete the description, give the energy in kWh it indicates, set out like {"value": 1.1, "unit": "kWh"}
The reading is {"value": 39.5, "unit": "kWh"}
